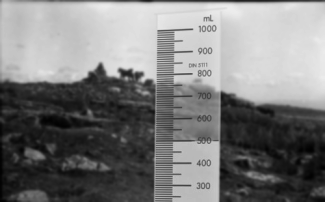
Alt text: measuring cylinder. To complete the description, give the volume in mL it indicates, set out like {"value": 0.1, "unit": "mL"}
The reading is {"value": 500, "unit": "mL"}
